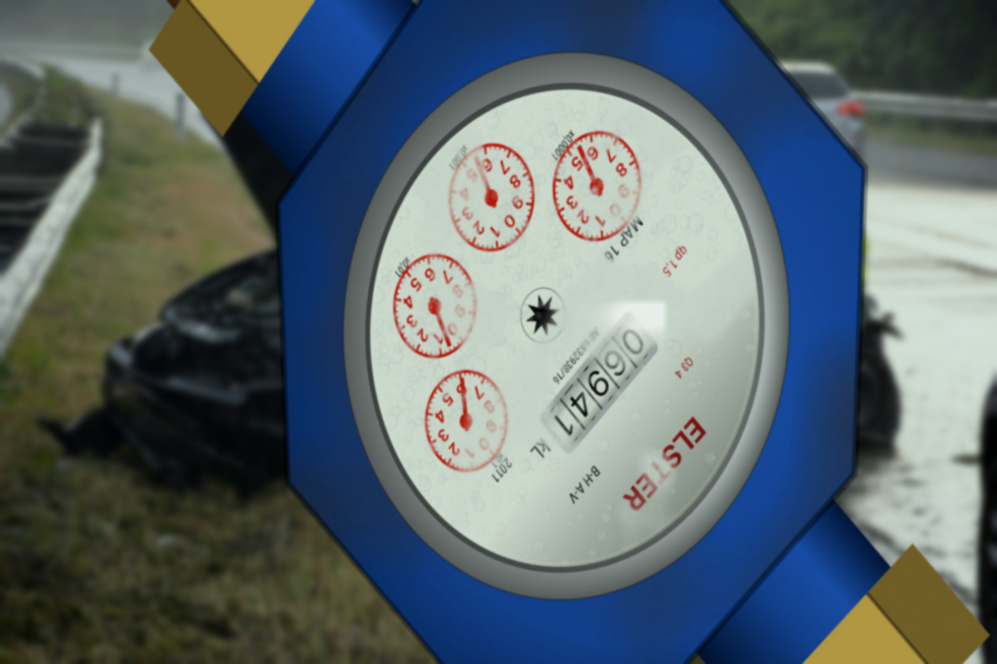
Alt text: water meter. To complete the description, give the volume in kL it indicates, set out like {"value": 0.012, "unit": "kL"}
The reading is {"value": 6941.6055, "unit": "kL"}
